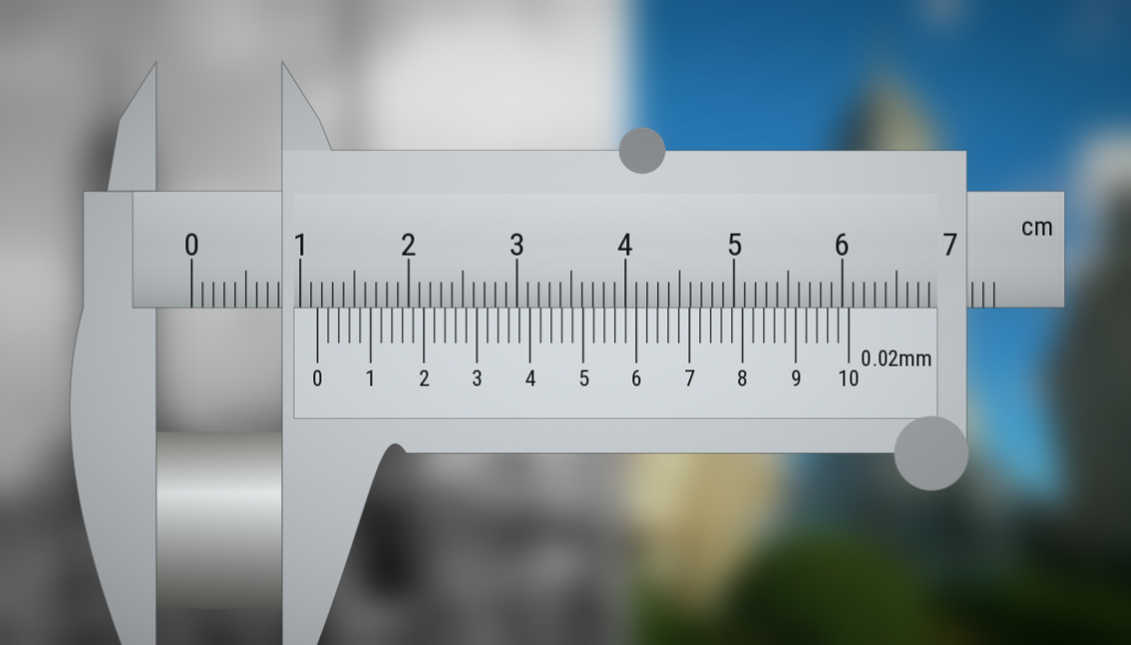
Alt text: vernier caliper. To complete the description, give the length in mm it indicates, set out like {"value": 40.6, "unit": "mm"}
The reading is {"value": 11.6, "unit": "mm"}
